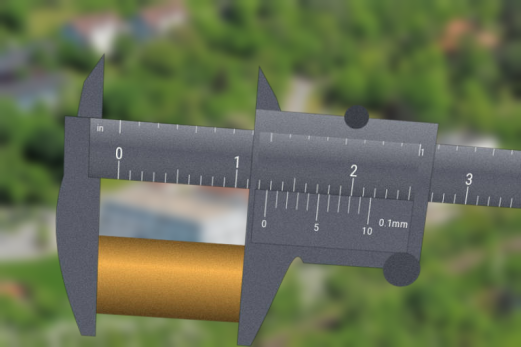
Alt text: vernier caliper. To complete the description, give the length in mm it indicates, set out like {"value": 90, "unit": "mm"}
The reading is {"value": 12.7, "unit": "mm"}
